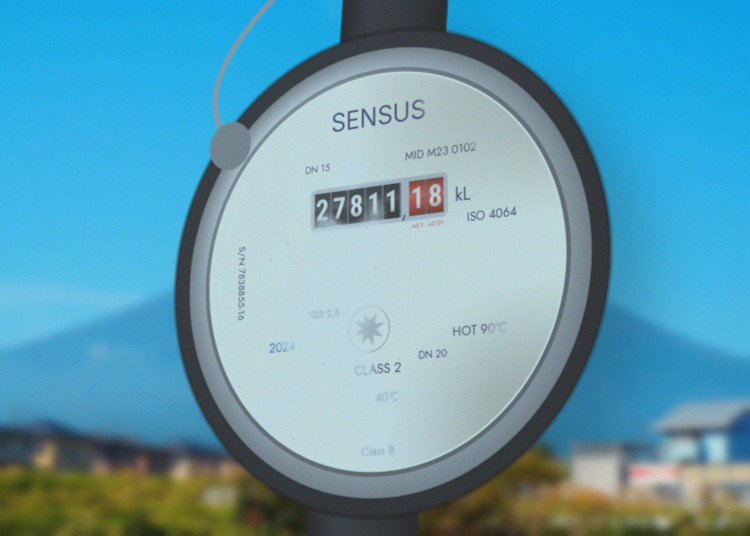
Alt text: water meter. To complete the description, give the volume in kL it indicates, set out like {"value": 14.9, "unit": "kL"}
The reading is {"value": 27811.18, "unit": "kL"}
